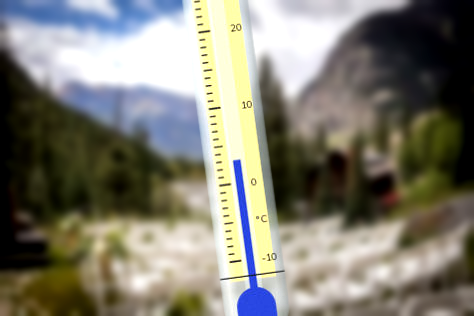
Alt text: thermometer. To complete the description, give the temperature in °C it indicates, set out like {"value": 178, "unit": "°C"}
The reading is {"value": 3, "unit": "°C"}
